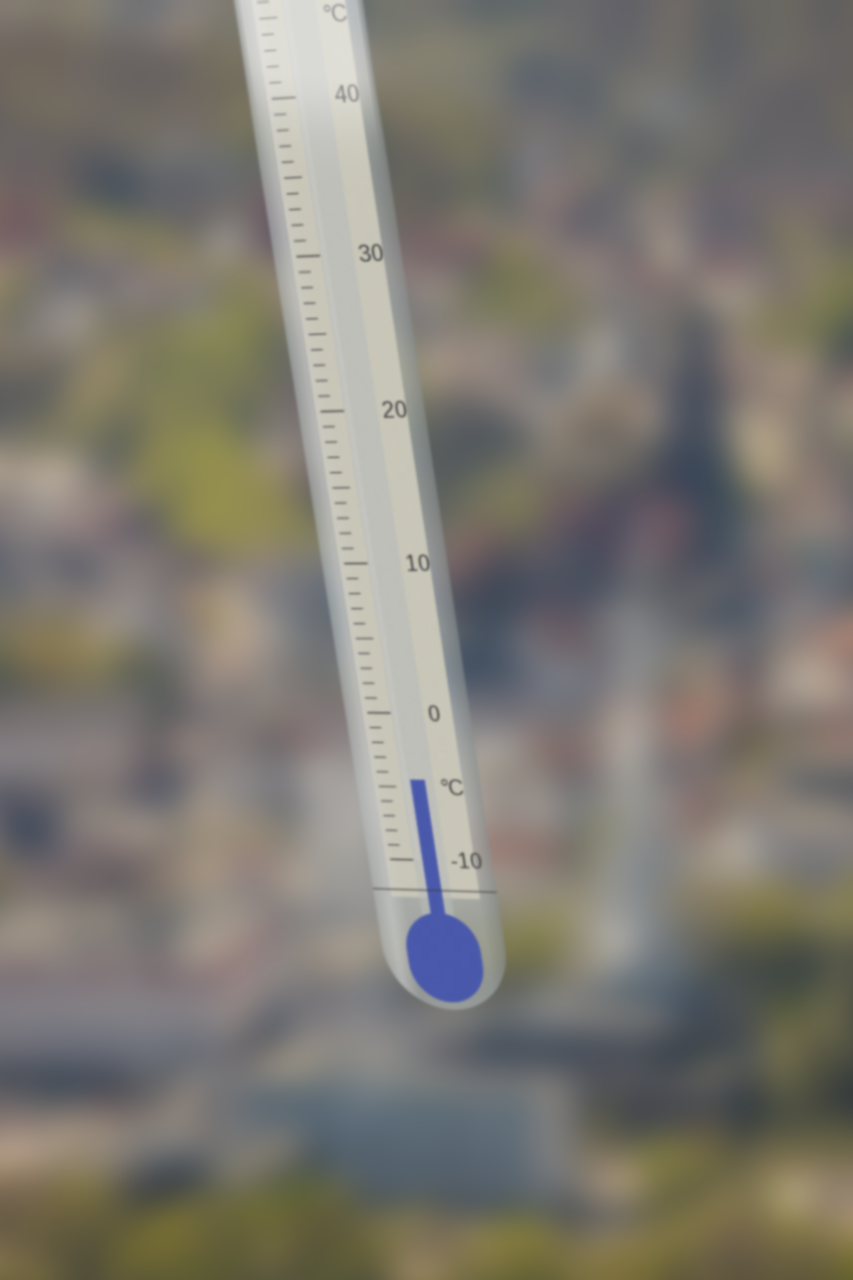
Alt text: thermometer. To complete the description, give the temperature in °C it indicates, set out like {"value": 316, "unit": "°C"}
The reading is {"value": -4.5, "unit": "°C"}
